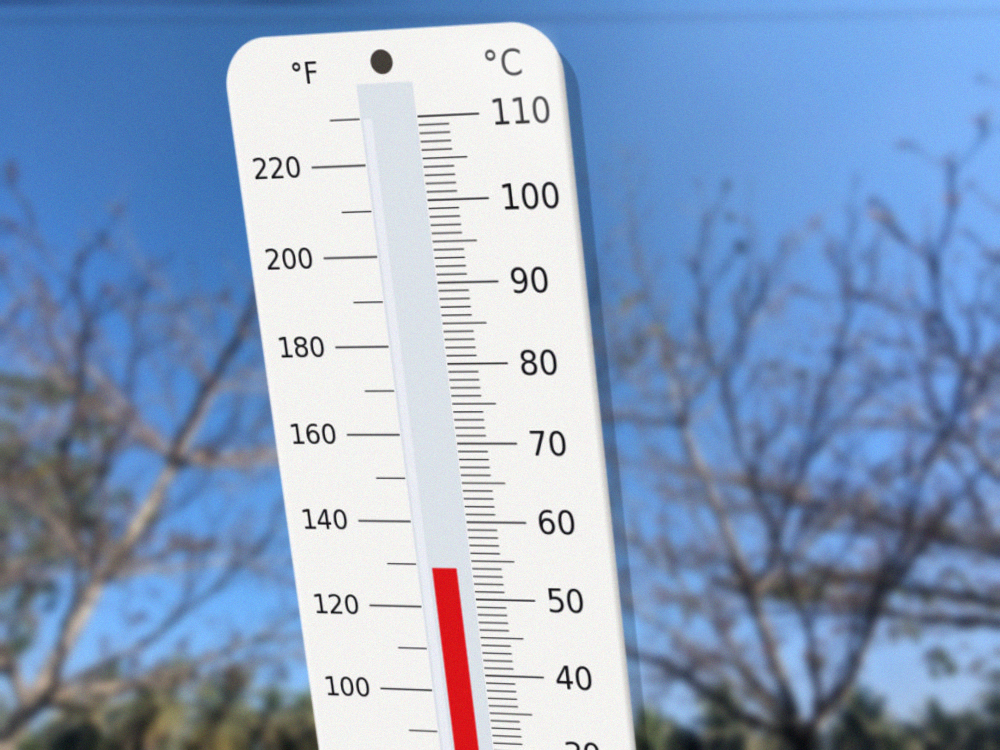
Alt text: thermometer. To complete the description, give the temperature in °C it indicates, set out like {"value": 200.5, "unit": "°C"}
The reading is {"value": 54, "unit": "°C"}
